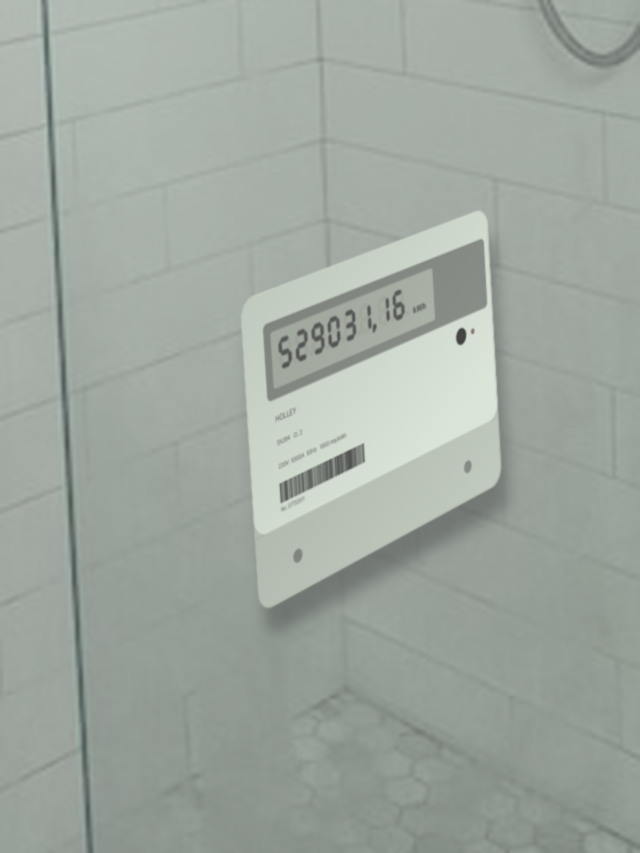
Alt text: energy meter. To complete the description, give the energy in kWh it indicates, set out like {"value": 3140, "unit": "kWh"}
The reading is {"value": 529031.16, "unit": "kWh"}
